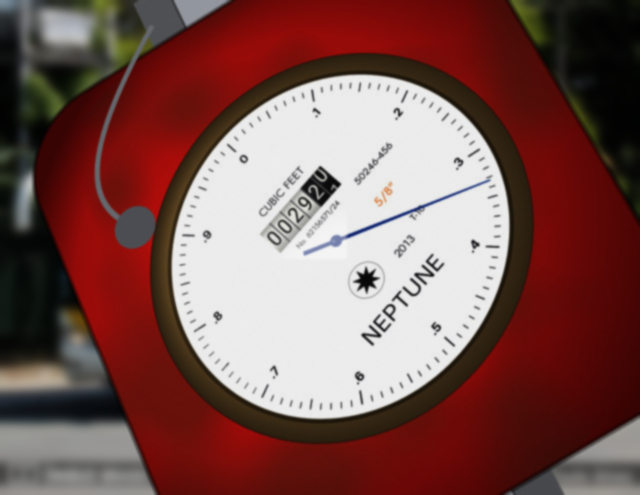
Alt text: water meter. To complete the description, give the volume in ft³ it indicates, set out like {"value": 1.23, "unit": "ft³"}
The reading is {"value": 2920.33, "unit": "ft³"}
